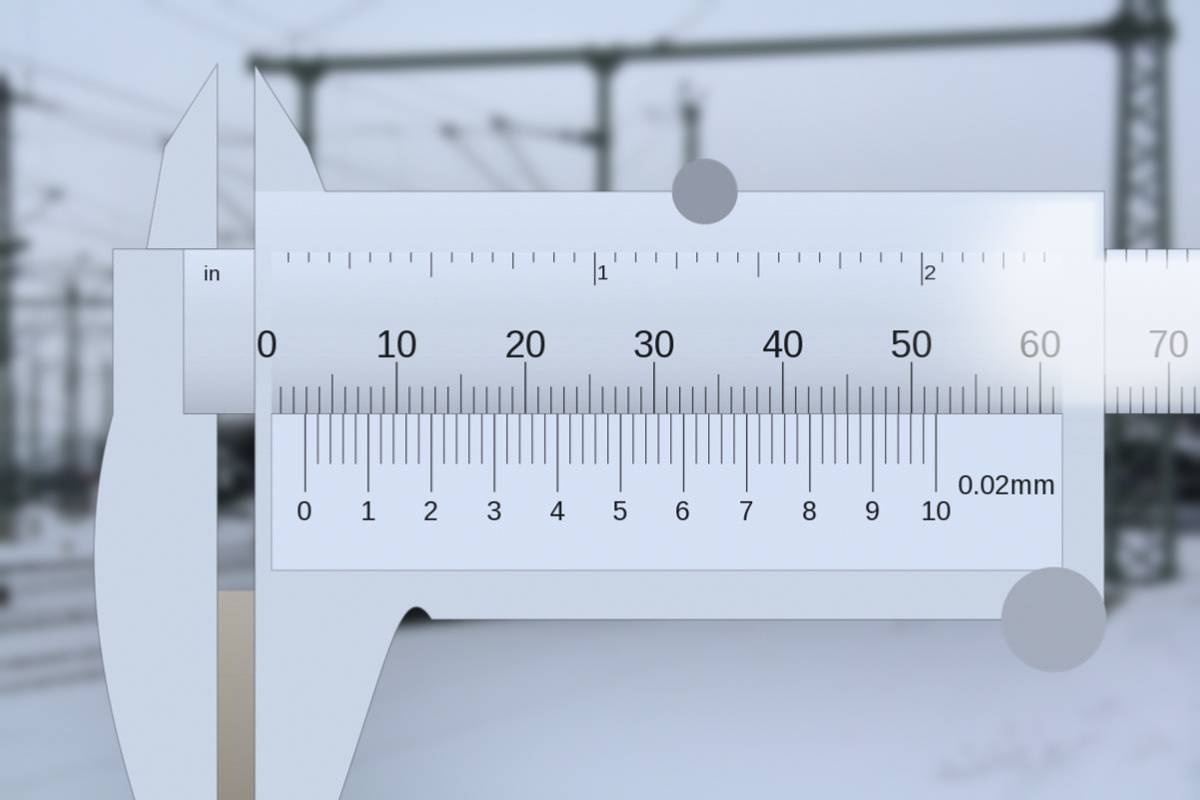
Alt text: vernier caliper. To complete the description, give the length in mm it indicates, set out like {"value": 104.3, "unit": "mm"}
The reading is {"value": 2.9, "unit": "mm"}
